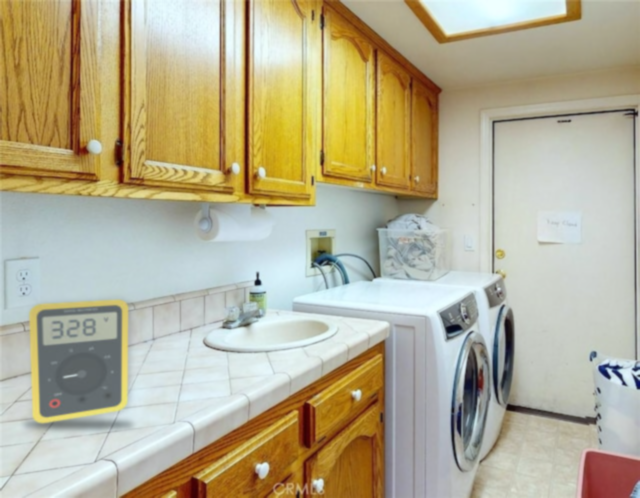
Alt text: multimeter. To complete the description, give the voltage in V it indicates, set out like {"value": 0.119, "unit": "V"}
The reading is {"value": 328, "unit": "V"}
